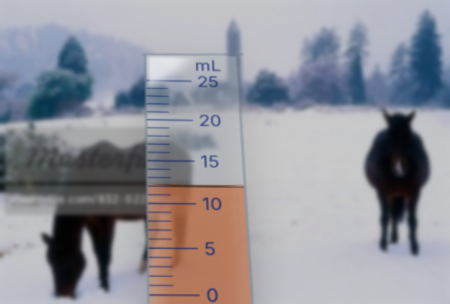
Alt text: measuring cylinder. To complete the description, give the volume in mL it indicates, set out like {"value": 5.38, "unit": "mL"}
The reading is {"value": 12, "unit": "mL"}
